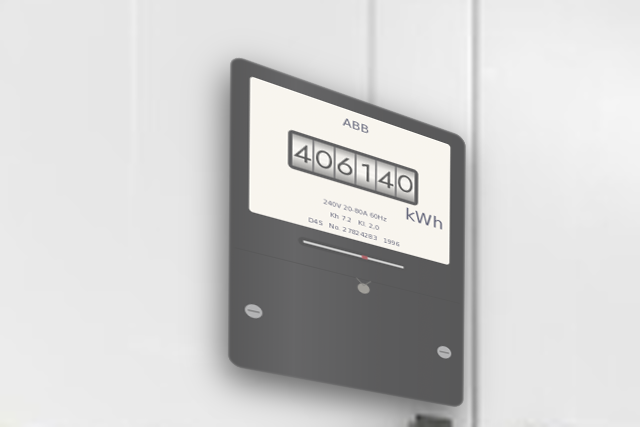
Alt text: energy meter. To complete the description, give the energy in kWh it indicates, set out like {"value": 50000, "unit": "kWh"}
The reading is {"value": 406140, "unit": "kWh"}
